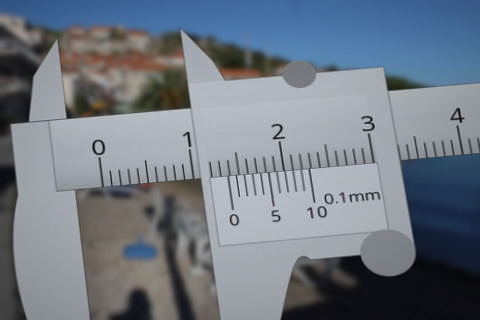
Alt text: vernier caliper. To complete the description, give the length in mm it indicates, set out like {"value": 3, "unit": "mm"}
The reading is {"value": 13.8, "unit": "mm"}
